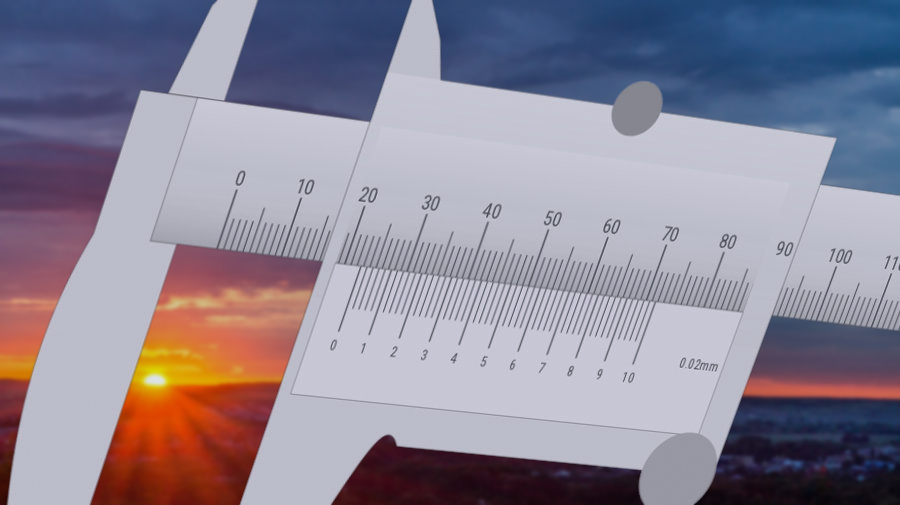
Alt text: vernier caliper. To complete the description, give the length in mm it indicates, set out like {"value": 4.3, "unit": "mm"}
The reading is {"value": 22.6, "unit": "mm"}
